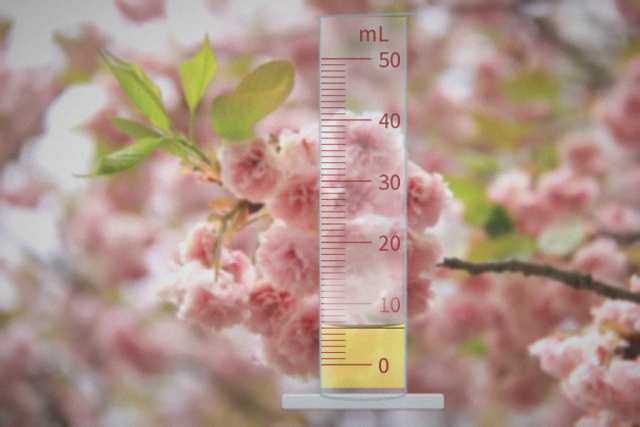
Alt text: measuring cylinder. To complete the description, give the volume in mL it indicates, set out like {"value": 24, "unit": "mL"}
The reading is {"value": 6, "unit": "mL"}
